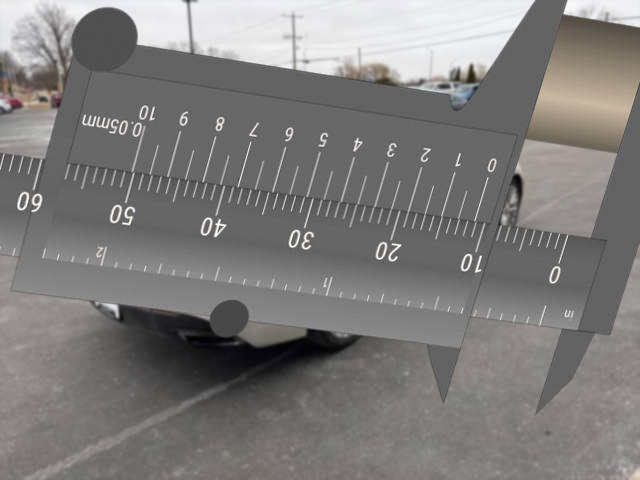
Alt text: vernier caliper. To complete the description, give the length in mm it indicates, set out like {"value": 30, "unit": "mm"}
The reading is {"value": 11.2, "unit": "mm"}
